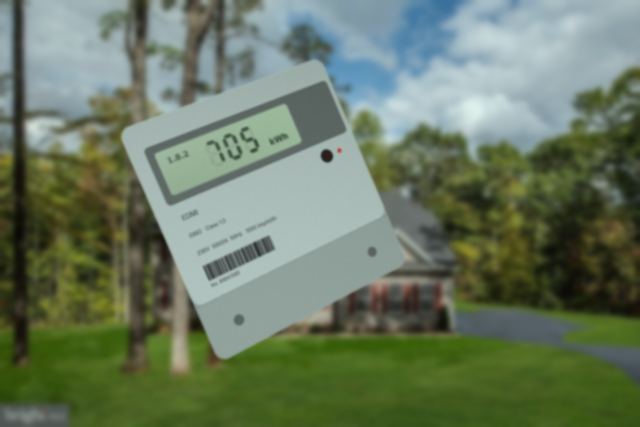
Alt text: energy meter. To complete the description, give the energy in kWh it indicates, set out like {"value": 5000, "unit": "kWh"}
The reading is {"value": 705, "unit": "kWh"}
